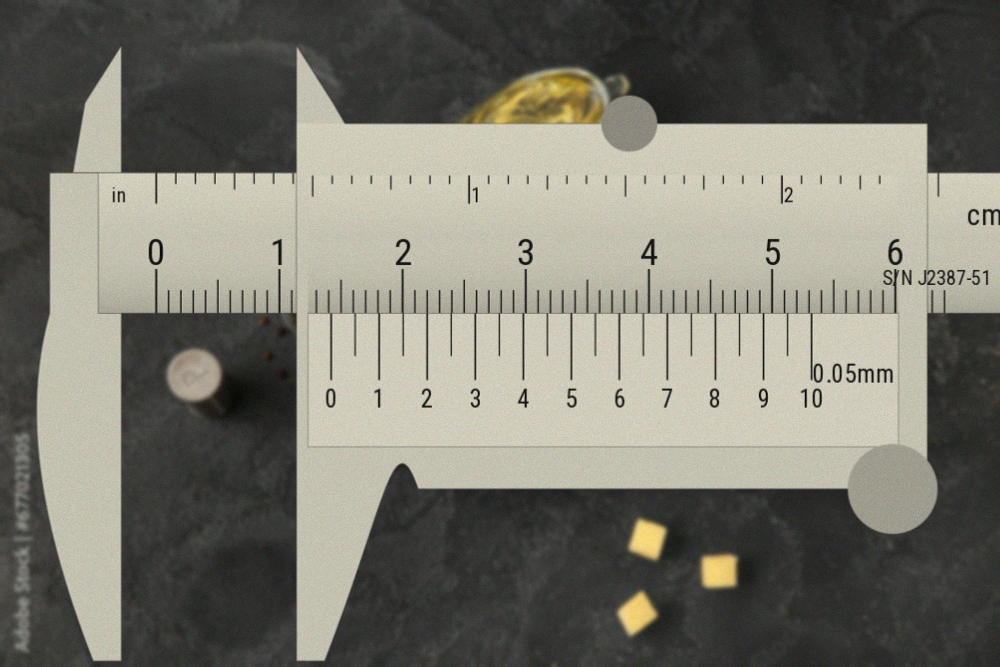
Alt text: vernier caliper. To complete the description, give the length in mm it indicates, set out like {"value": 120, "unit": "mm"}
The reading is {"value": 14.2, "unit": "mm"}
